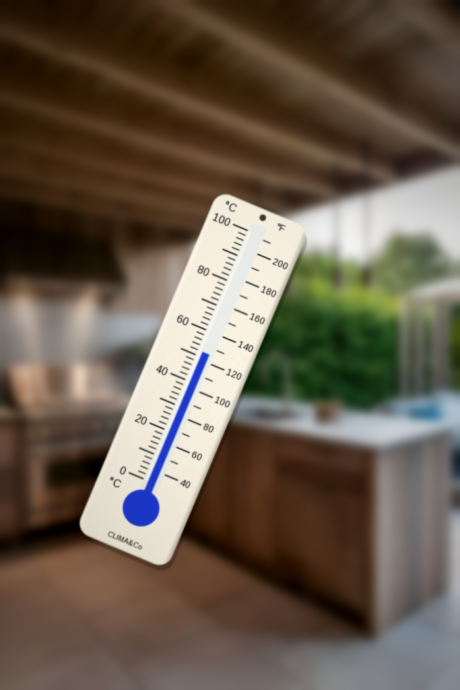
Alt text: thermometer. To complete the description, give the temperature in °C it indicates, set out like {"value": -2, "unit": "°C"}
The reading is {"value": 52, "unit": "°C"}
